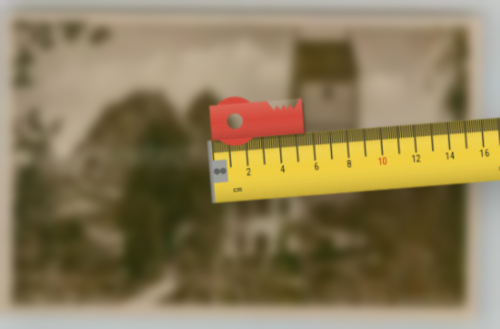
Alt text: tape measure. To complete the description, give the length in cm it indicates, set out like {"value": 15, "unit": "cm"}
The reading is {"value": 5.5, "unit": "cm"}
